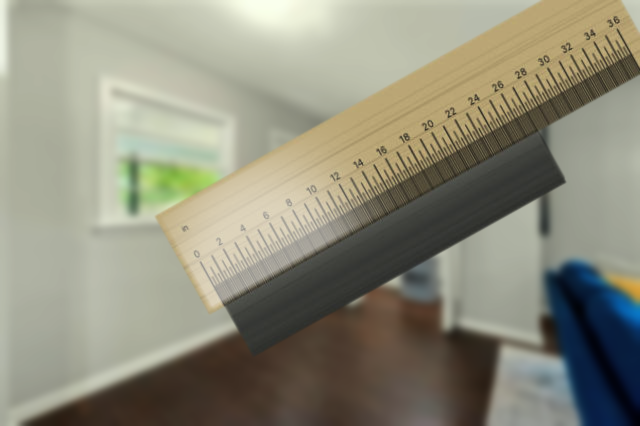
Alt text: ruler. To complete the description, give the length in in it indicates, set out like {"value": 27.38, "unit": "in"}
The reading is {"value": 27, "unit": "in"}
